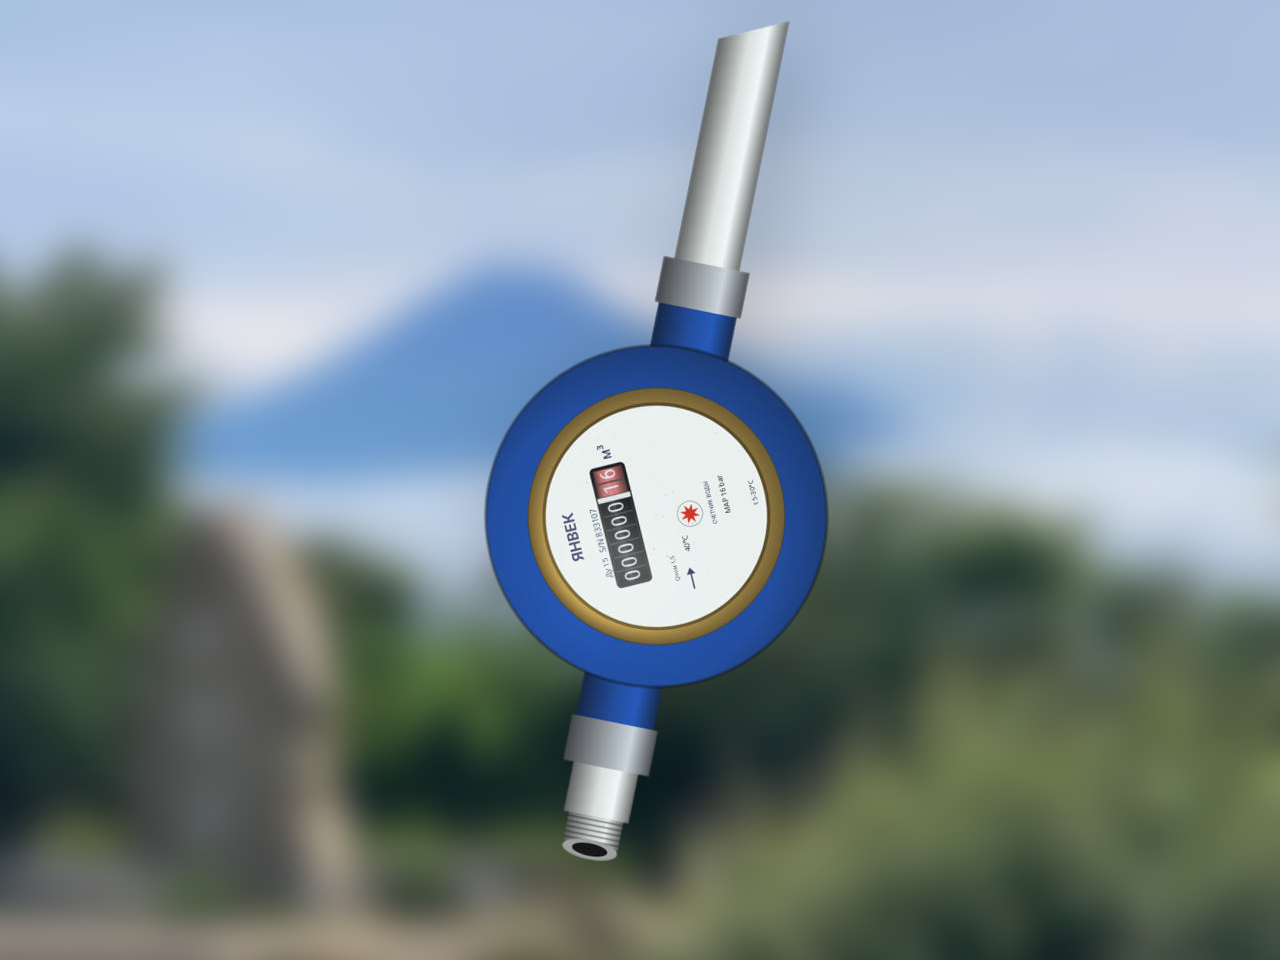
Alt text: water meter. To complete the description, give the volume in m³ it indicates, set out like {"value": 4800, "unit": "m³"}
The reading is {"value": 0.16, "unit": "m³"}
